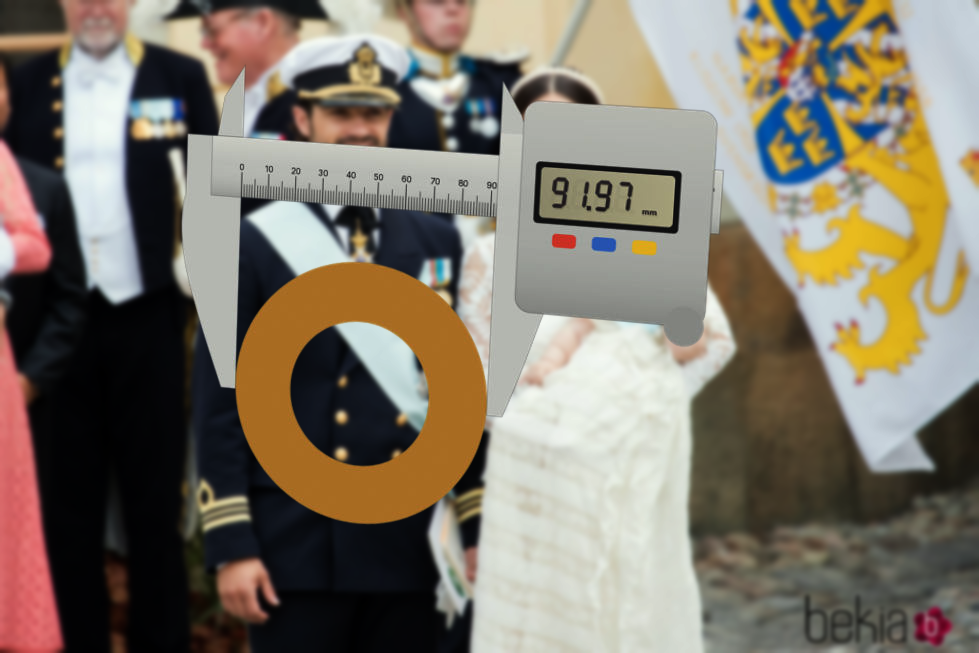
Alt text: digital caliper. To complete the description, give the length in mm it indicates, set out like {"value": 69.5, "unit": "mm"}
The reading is {"value": 91.97, "unit": "mm"}
